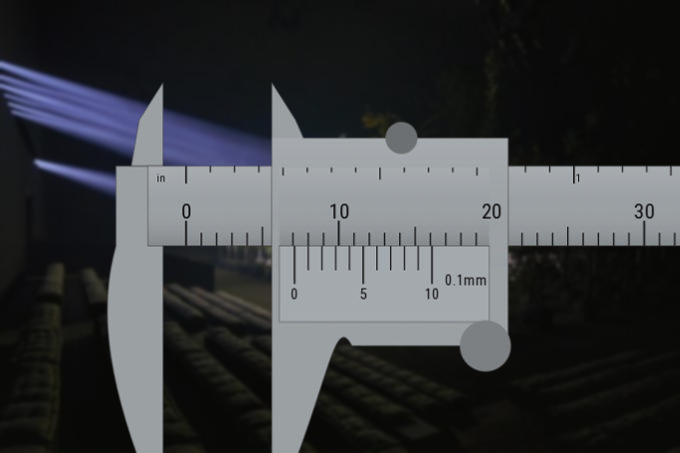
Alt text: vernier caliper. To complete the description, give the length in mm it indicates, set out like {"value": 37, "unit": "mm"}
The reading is {"value": 7.1, "unit": "mm"}
